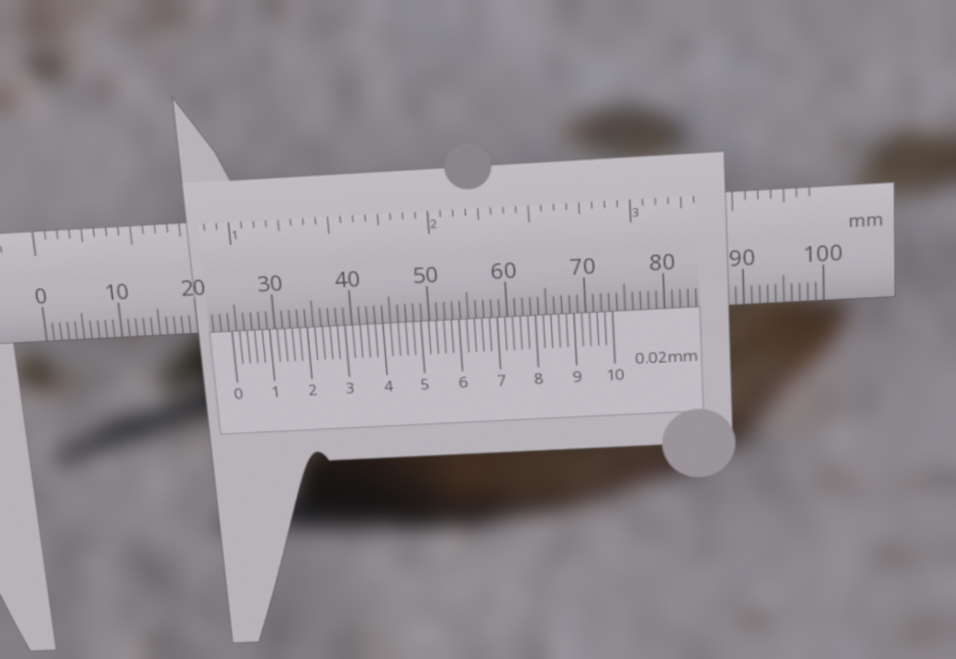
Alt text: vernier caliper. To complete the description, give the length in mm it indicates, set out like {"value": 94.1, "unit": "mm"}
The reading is {"value": 24.4, "unit": "mm"}
